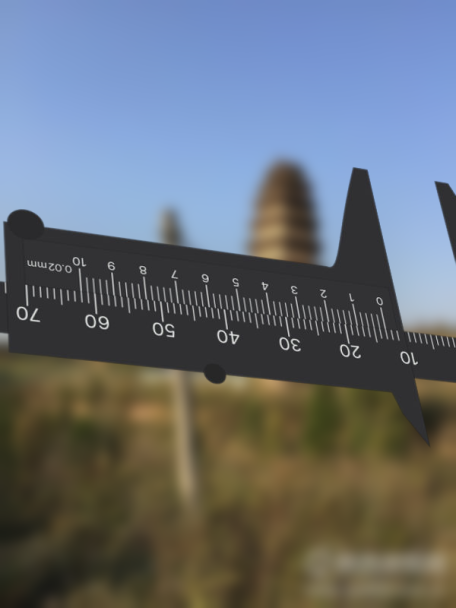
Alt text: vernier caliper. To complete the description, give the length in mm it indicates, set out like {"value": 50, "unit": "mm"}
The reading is {"value": 13.0, "unit": "mm"}
